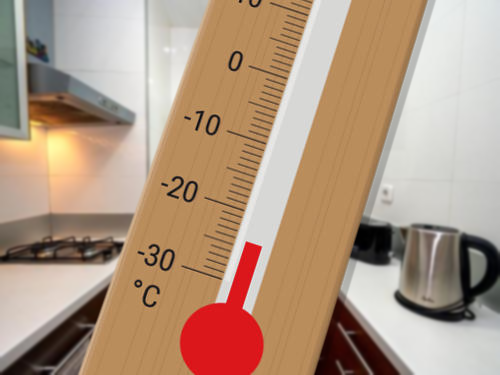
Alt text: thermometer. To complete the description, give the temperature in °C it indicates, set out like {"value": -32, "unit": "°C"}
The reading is {"value": -24, "unit": "°C"}
